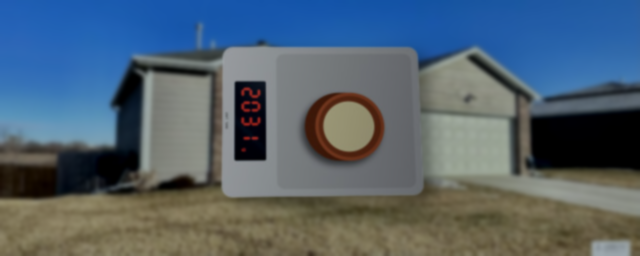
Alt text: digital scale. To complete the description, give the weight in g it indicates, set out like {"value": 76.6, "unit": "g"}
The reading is {"value": 2031, "unit": "g"}
